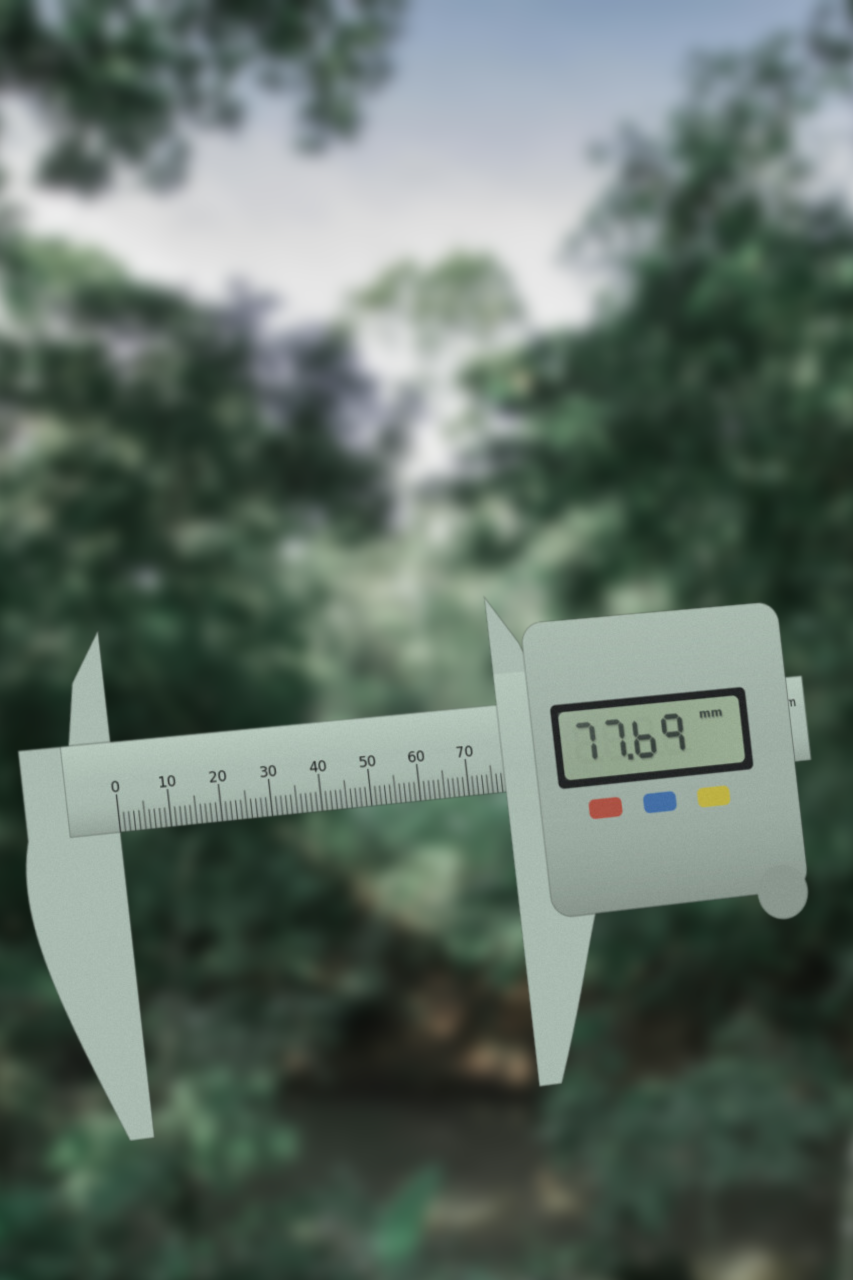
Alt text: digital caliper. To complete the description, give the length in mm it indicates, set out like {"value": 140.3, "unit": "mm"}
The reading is {"value": 77.69, "unit": "mm"}
